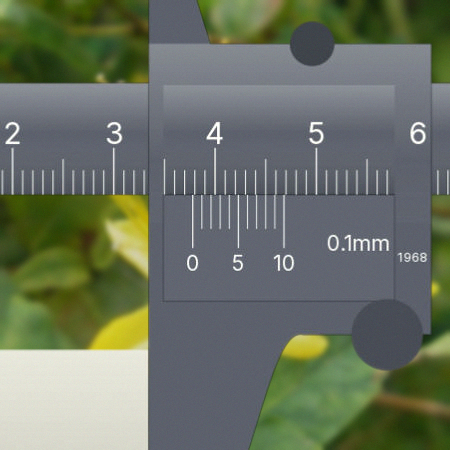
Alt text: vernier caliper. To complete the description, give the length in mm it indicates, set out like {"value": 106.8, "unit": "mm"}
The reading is {"value": 37.8, "unit": "mm"}
